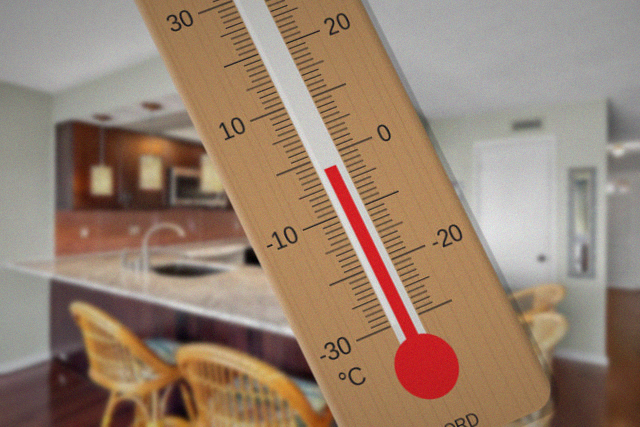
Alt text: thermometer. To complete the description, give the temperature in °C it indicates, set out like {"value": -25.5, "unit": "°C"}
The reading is {"value": -2, "unit": "°C"}
